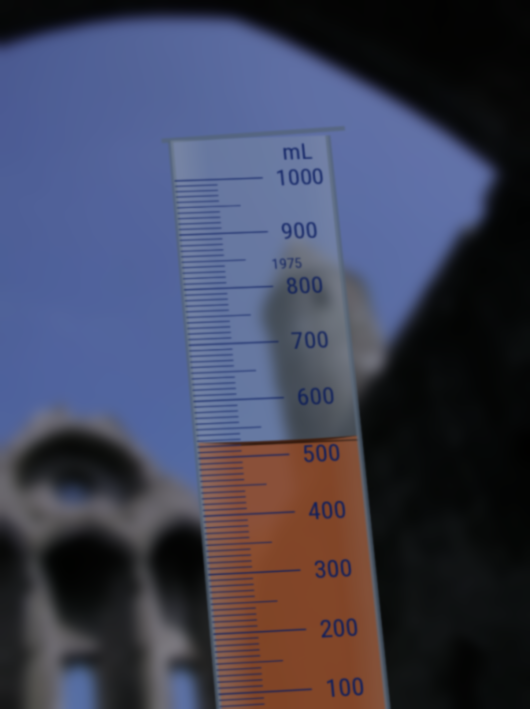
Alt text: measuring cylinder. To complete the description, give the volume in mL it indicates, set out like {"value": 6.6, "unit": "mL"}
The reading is {"value": 520, "unit": "mL"}
